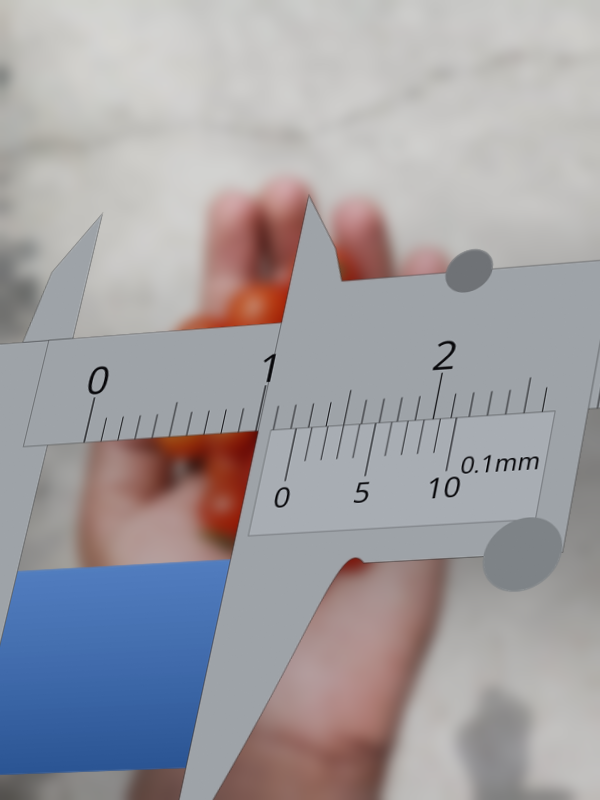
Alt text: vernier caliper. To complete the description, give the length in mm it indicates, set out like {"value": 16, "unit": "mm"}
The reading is {"value": 12.3, "unit": "mm"}
